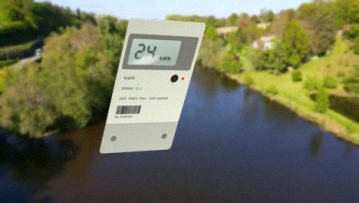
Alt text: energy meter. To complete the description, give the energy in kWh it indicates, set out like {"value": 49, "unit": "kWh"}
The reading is {"value": 24, "unit": "kWh"}
